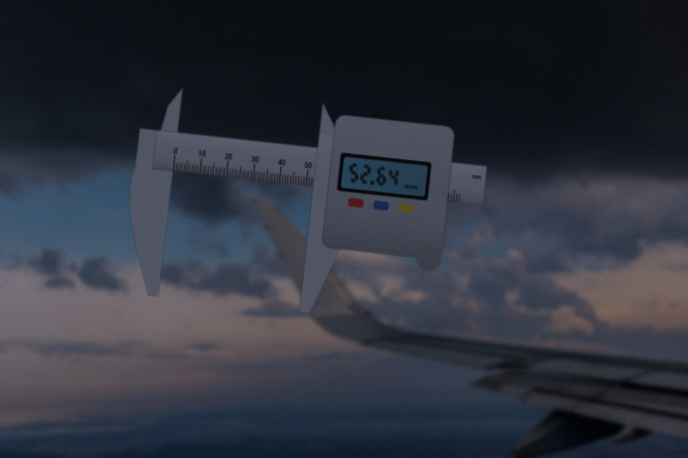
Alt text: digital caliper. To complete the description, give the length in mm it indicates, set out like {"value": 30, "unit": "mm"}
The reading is {"value": 52.64, "unit": "mm"}
